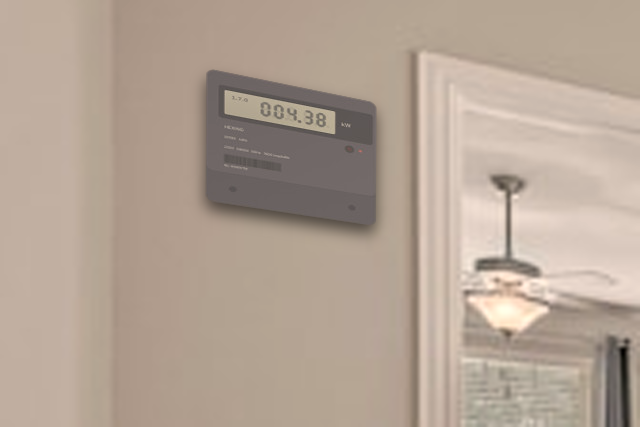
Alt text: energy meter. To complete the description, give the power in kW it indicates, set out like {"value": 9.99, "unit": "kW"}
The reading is {"value": 4.38, "unit": "kW"}
